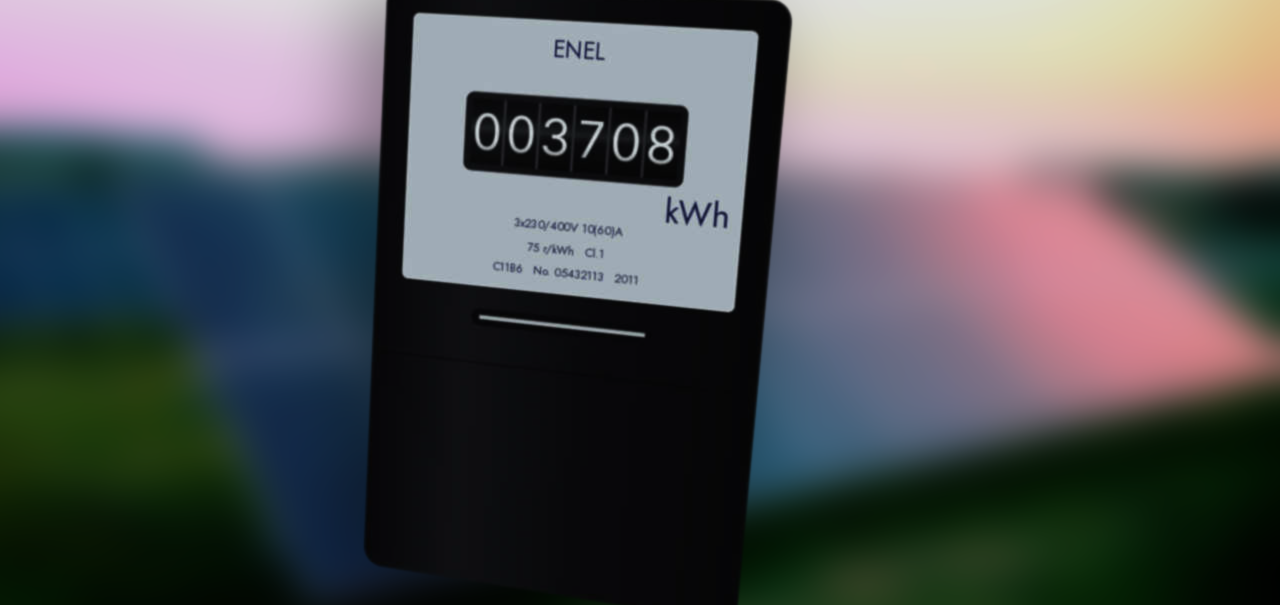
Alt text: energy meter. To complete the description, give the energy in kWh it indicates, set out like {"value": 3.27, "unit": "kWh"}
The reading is {"value": 3708, "unit": "kWh"}
